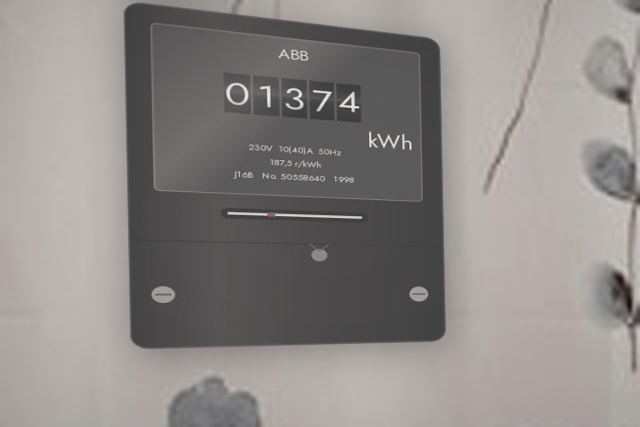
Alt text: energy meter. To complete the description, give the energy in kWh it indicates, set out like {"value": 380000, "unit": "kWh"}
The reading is {"value": 1374, "unit": "kWh"}
